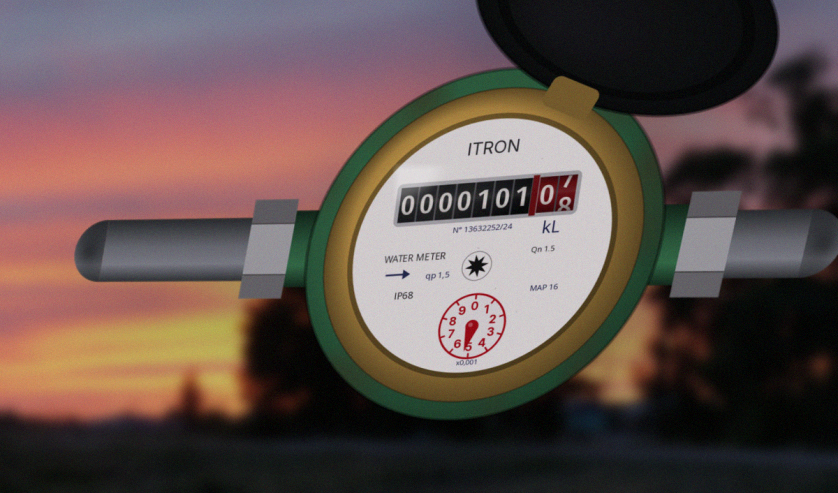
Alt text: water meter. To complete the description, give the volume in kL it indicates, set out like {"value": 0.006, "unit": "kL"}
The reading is {"value": 101.075, "unit": "kL"}
